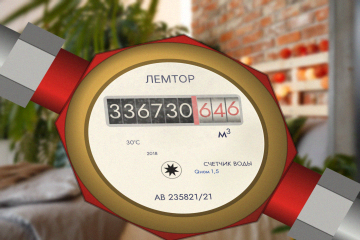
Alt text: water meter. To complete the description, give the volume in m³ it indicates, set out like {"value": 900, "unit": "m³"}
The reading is {"value": 336730.646, "unit": "m³"}
